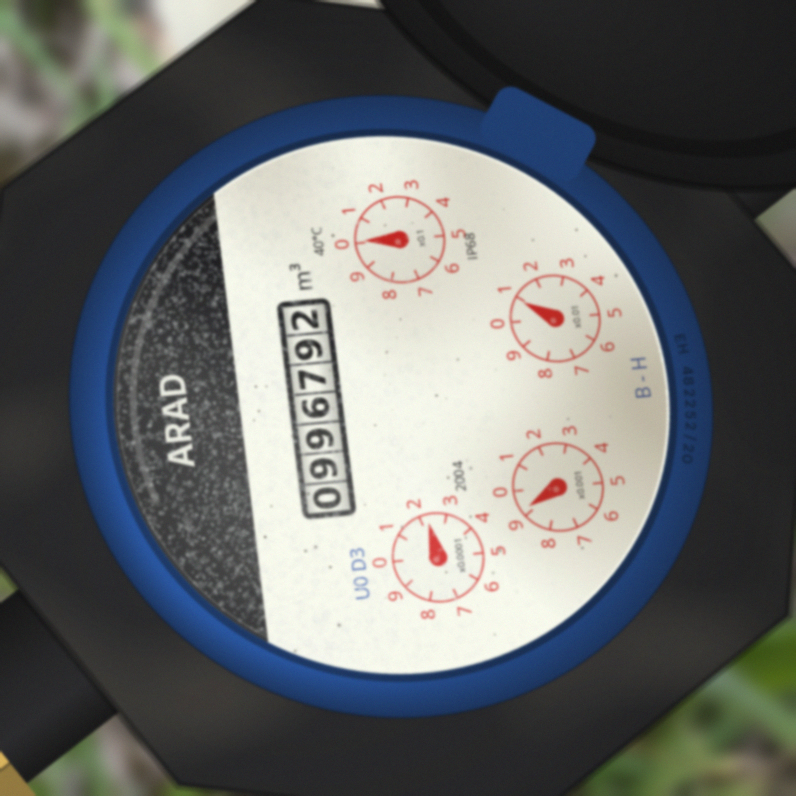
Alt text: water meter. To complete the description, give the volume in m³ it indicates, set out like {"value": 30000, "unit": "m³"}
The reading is {"value": 996792.0092, "unit": "m³"}
